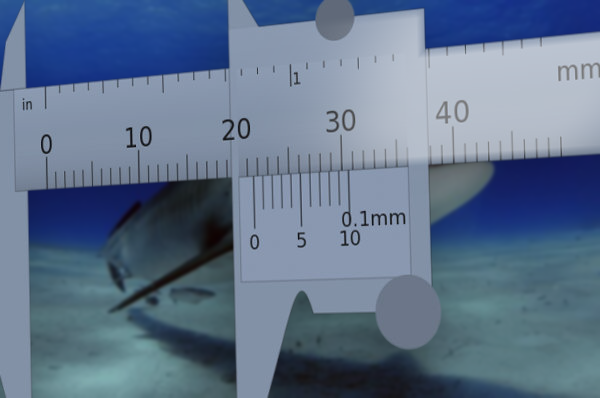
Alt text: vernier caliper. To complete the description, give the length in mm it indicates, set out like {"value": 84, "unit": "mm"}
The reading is {"value": 21.6, "unit": "mm"}
